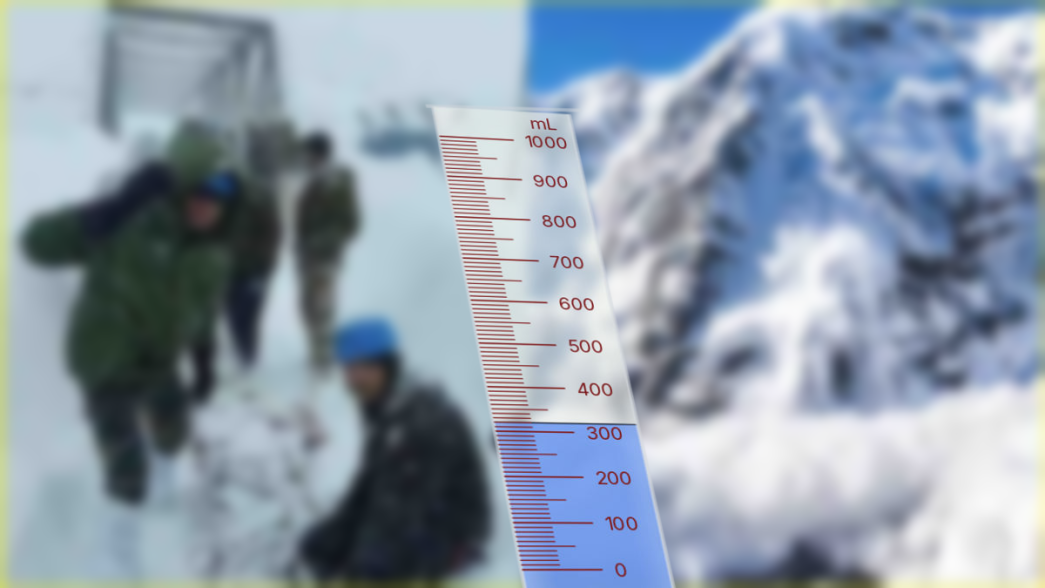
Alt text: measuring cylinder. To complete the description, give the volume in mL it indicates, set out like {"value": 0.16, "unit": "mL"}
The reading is {"value": 320, "unit": "mL"}
